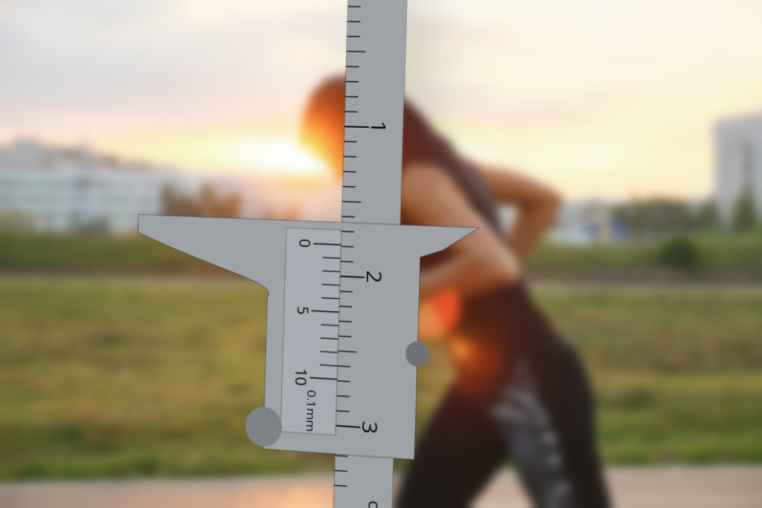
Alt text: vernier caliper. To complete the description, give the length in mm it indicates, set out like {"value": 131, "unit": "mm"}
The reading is {"value": 17.9, "unit": "mm"}
